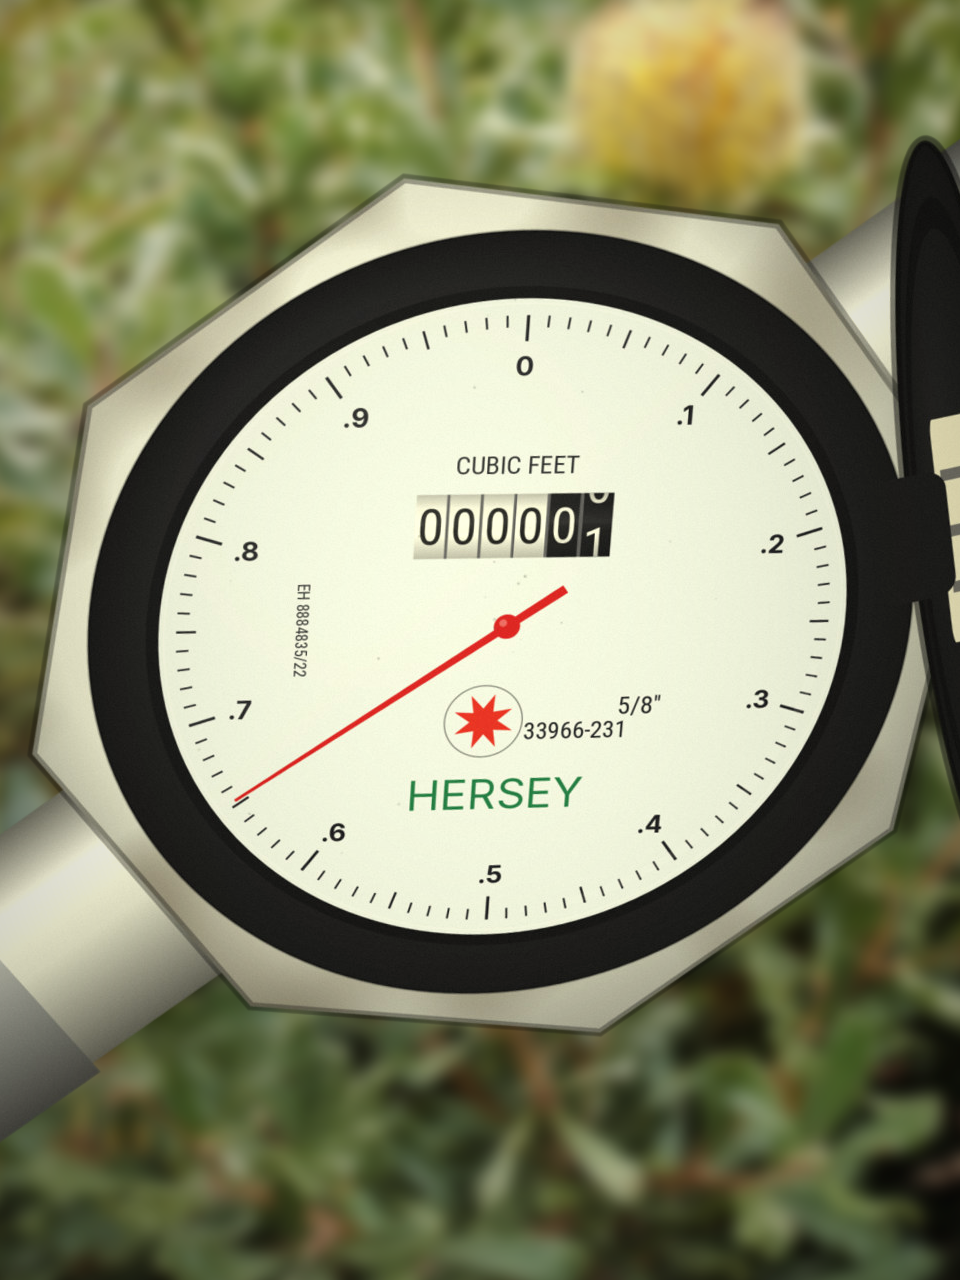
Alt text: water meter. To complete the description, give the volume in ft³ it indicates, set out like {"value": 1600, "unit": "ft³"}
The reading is {"value": 0.65, "unit": "ft³"}
